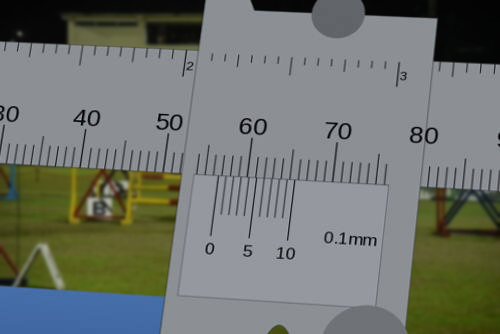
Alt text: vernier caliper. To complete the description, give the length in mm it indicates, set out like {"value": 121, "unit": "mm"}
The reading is {"value": 56.6, "unit": "mm"}
